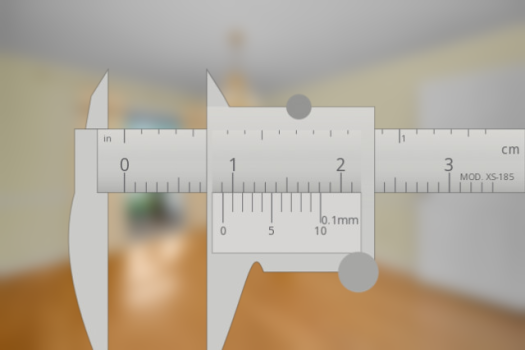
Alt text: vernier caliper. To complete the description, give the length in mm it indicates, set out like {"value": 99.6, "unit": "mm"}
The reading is {"value": 9.1, "unit": "mm"}
